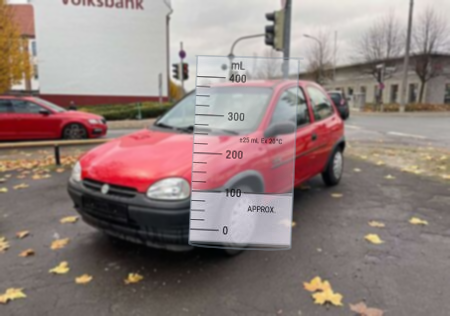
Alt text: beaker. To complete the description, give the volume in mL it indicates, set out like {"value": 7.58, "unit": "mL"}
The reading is {"value": 100, "unit": "mL"}
